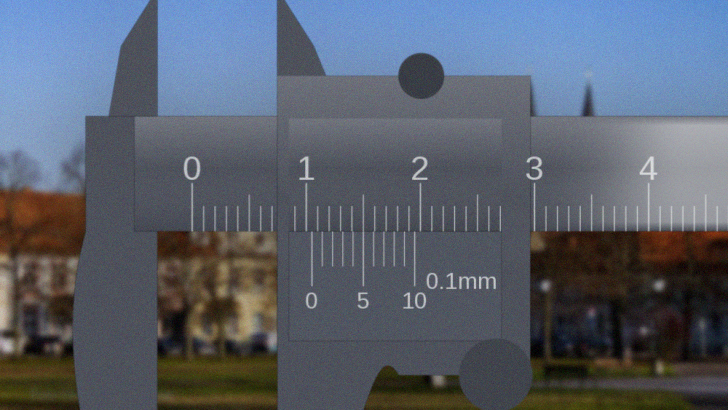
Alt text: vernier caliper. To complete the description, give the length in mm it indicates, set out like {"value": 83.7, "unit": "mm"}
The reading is {"value": 10.5, "unit": "mm"}
